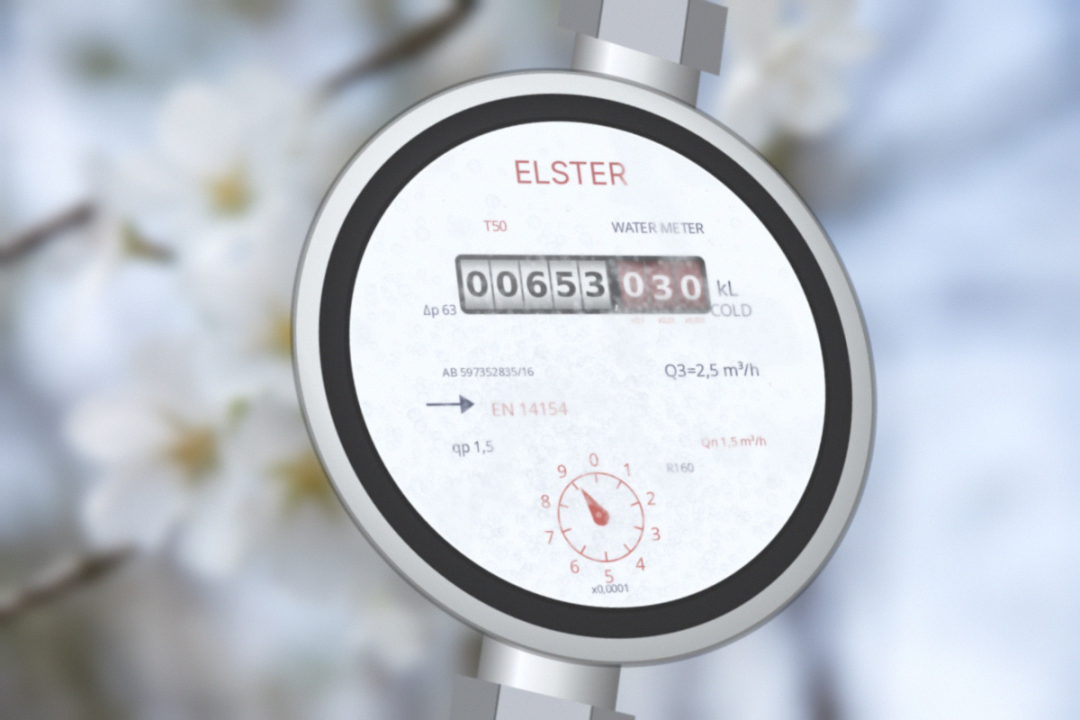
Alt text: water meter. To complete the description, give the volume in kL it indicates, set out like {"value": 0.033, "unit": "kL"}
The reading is {"value": 653.0299, "unit": "kL"}
